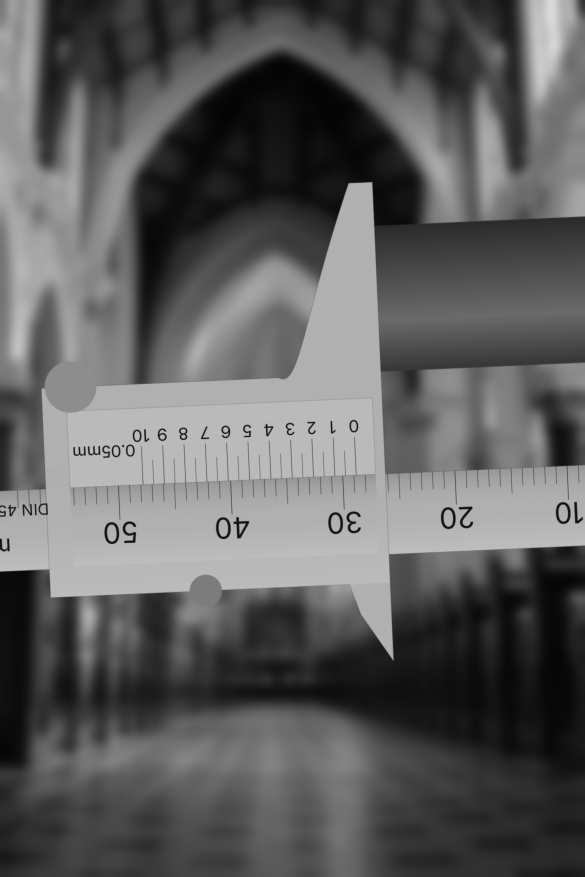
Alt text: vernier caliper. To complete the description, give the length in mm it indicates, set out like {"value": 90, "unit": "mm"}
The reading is {"value": 28.8, "unit": "mm"}
